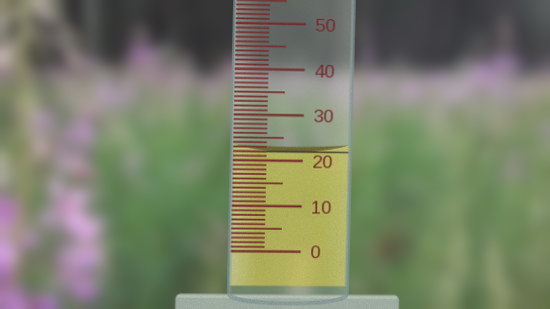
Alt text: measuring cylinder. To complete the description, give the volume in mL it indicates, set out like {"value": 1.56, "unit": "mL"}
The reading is {"value": 22, "unit": "mL"}
